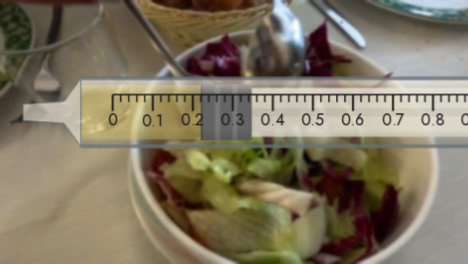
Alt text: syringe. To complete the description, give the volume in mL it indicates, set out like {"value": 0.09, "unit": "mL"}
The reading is {"value": 0.22, "unit": "mL"}
